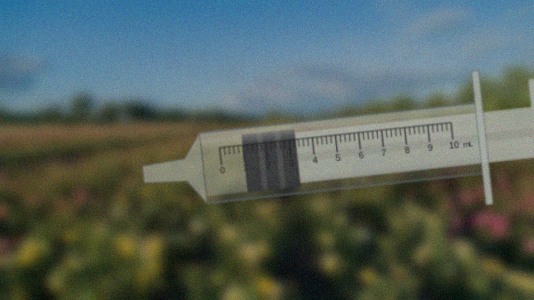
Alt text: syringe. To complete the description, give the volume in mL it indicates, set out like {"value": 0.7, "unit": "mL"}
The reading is {"value": 1, "unit": "mL"}
